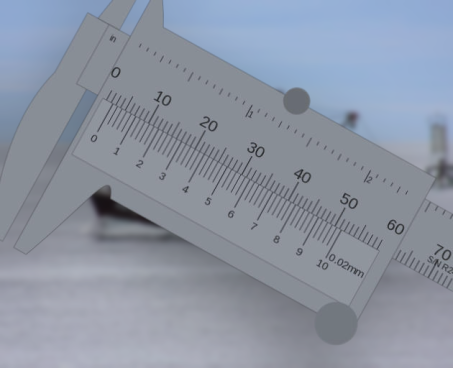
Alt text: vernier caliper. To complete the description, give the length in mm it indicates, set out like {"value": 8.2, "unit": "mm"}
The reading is {"value": 2.4, "unit": "mm"}
